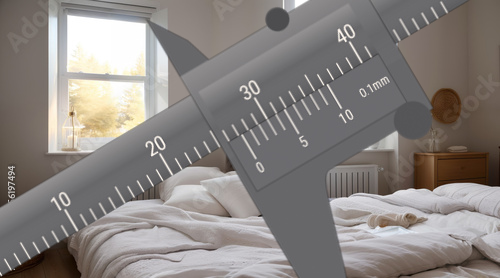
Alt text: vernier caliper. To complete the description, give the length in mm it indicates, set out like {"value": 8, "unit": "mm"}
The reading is {"value": 27.3, "unit": "mm"}
